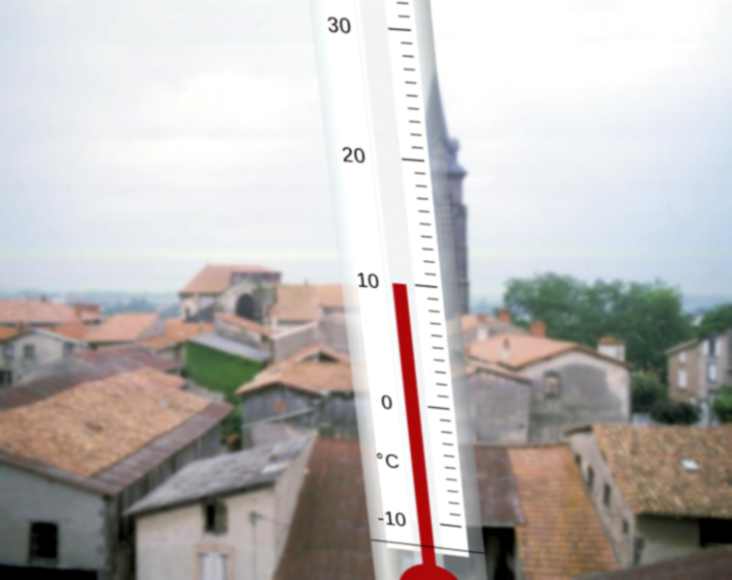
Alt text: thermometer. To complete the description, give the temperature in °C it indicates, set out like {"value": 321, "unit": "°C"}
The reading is {"value": 10, "unit": "°C"}
